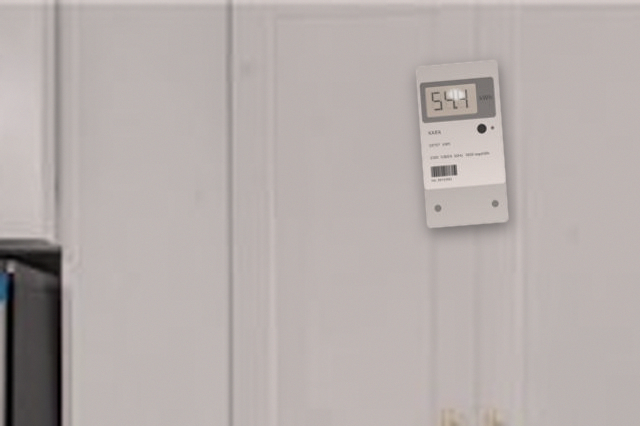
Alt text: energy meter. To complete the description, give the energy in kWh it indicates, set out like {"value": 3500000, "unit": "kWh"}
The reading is {"value": 54.4, "unit": "kWh"}
